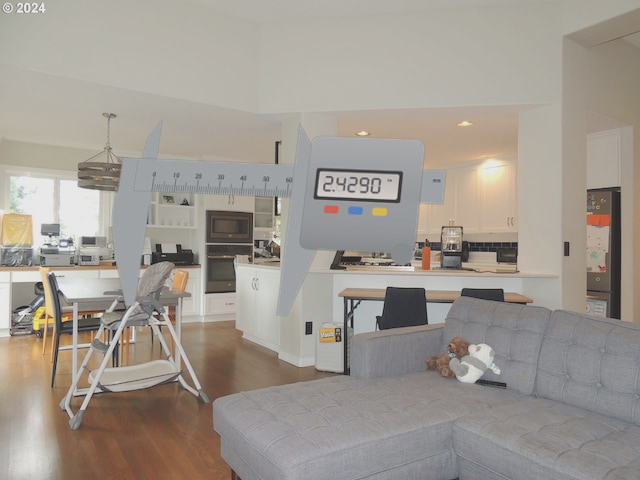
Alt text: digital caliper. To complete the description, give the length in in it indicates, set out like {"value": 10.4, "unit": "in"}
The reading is {"value": 2.4290, "unit": "in"}
